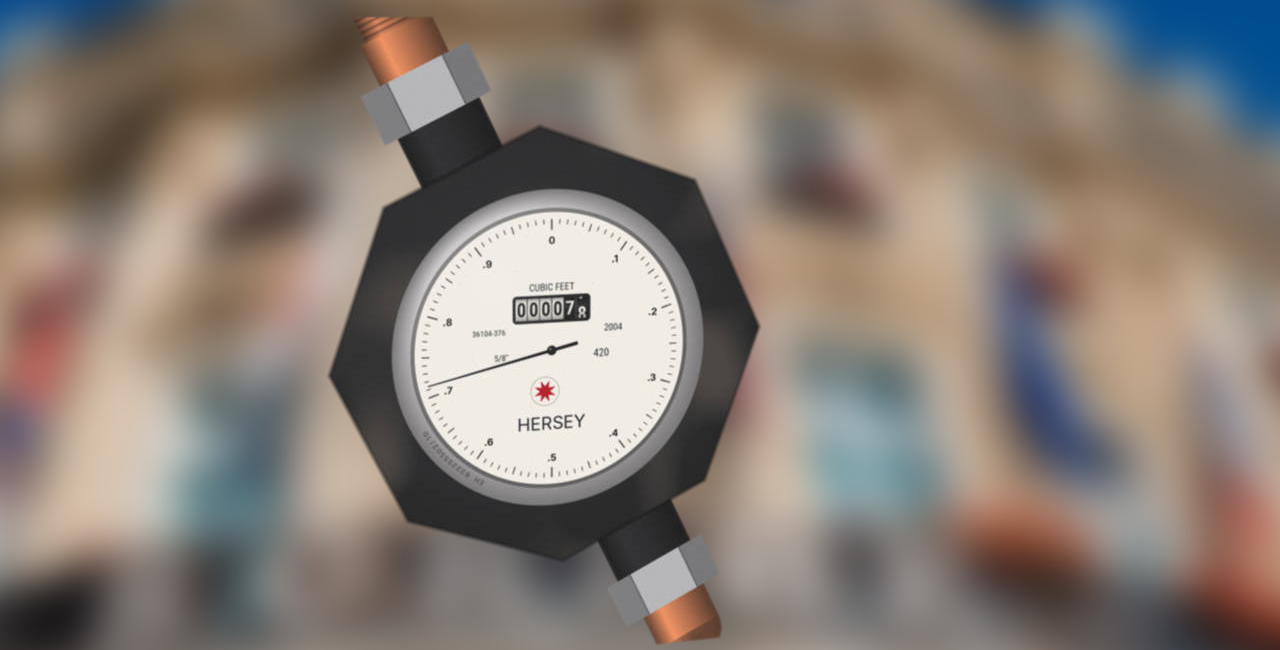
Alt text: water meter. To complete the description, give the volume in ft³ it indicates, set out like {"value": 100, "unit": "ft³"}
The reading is {"value": 77.71, "unit": "ft³"}
